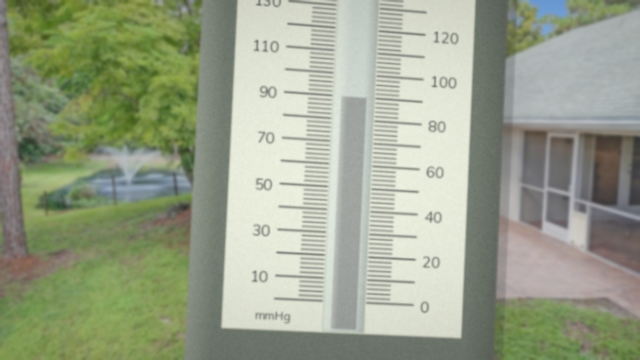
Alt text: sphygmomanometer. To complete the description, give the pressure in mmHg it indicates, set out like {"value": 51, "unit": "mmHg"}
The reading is {"value": 90, "unit": "mmHg"}
